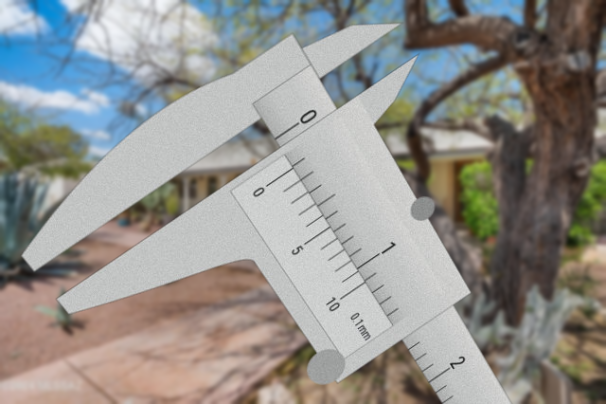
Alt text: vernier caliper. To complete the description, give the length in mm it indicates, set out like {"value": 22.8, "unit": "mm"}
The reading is {"value": 2.1, "unit": "mm"}
